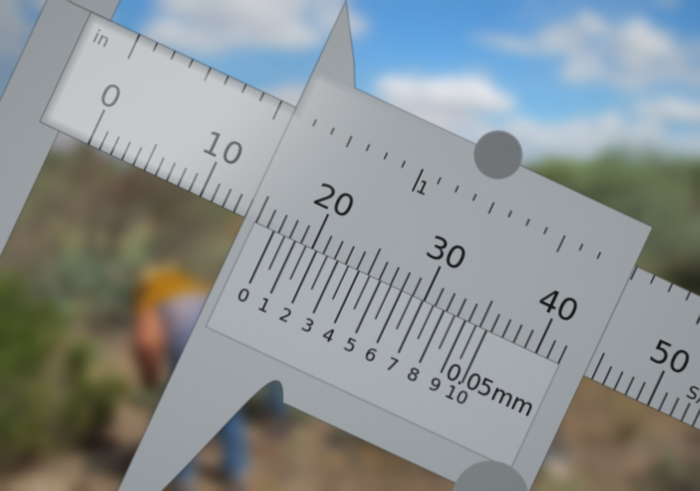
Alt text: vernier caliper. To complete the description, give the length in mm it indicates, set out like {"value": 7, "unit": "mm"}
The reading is {"value": 16.6, "unit": "mm"}
